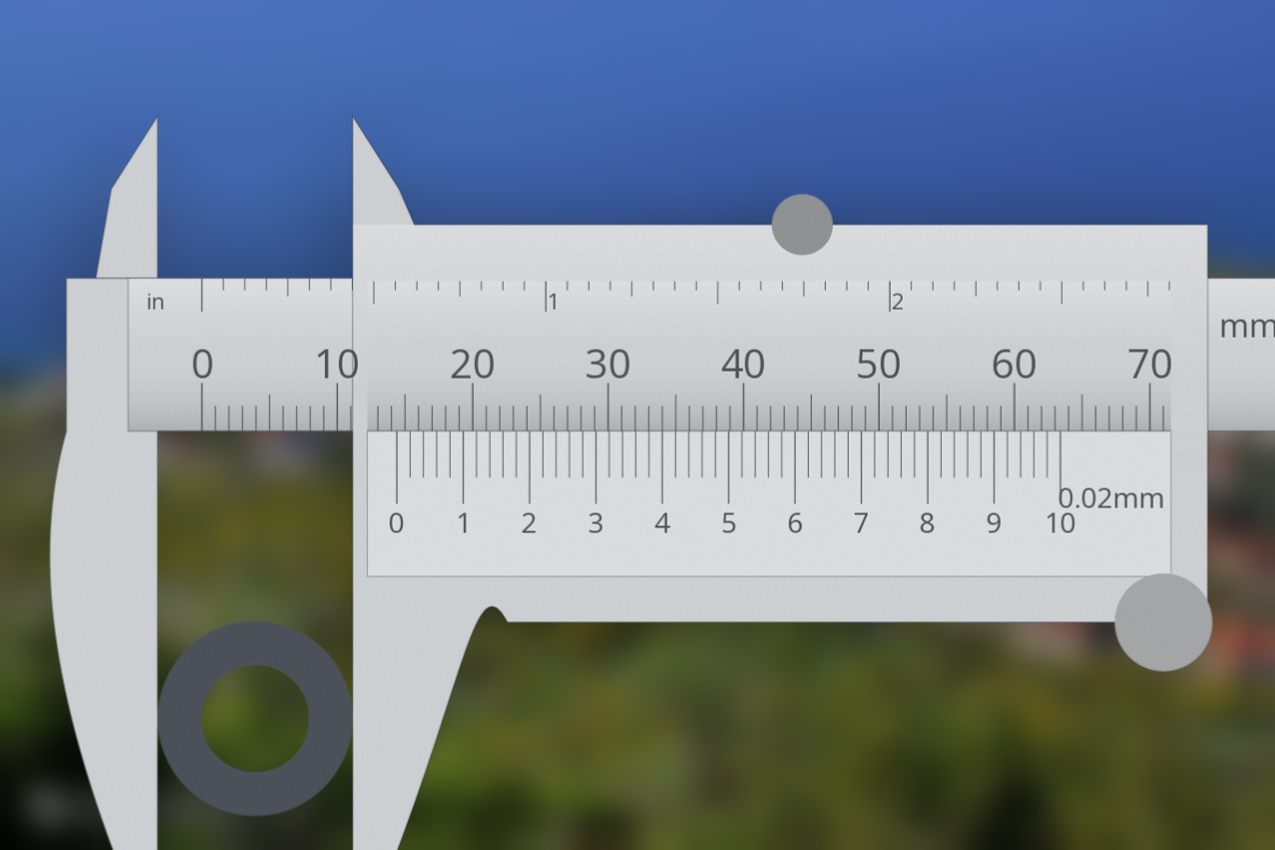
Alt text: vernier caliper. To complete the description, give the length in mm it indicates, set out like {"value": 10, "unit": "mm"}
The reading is {"value": 14.4, "unit": "mm"}
